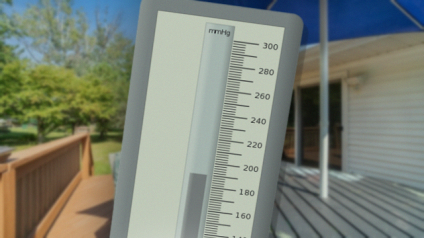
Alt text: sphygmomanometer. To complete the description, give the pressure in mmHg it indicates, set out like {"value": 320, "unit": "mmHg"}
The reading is {"value": 190, "unit": "mmHg"}
